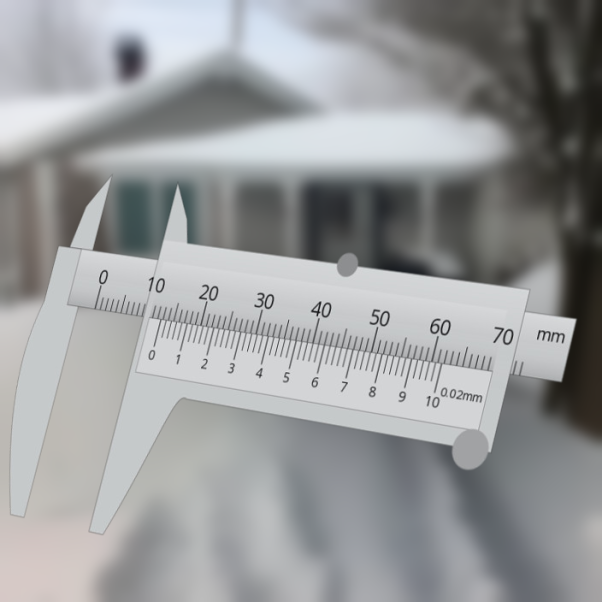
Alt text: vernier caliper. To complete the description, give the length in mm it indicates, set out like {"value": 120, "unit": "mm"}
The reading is {"value": 12.6, "unit": "mm"}
